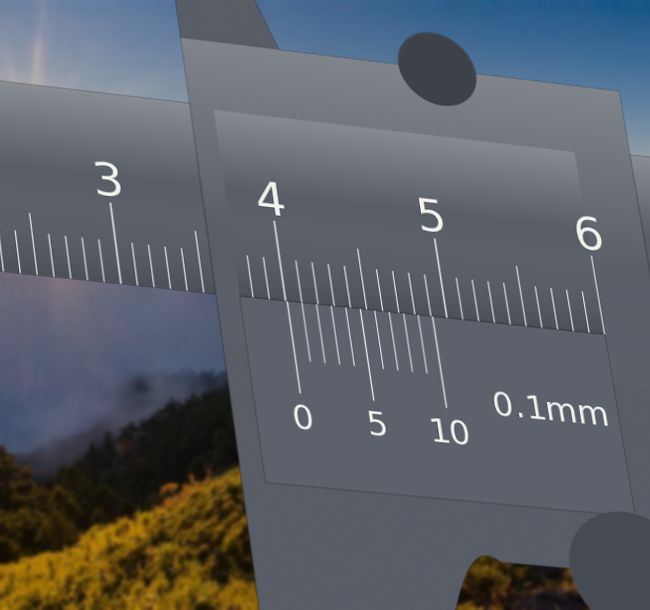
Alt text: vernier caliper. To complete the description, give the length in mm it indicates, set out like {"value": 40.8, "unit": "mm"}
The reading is {"value": 40.1, "unit": "mm"}
